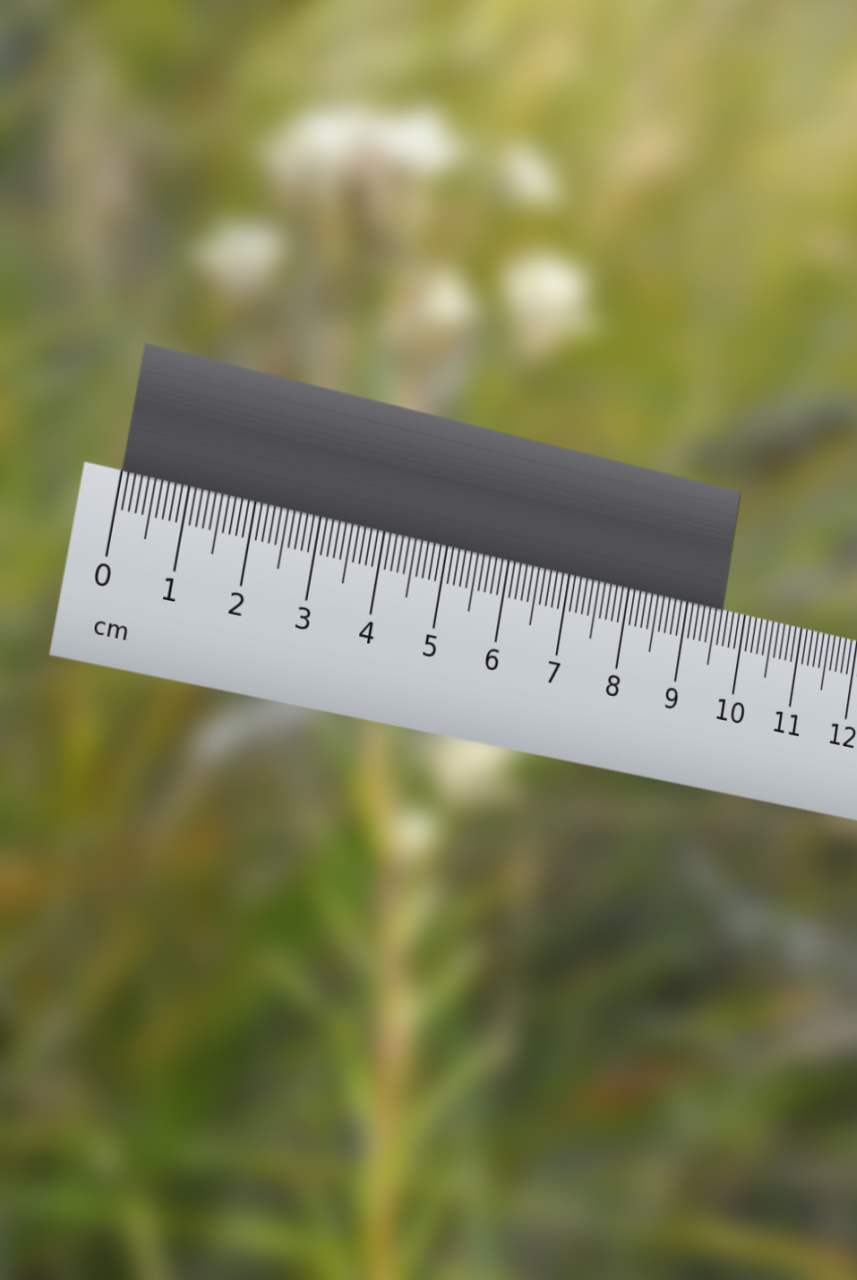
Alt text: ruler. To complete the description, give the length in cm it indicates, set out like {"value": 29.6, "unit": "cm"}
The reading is {"value": 9.6, "unit": "cm"}
